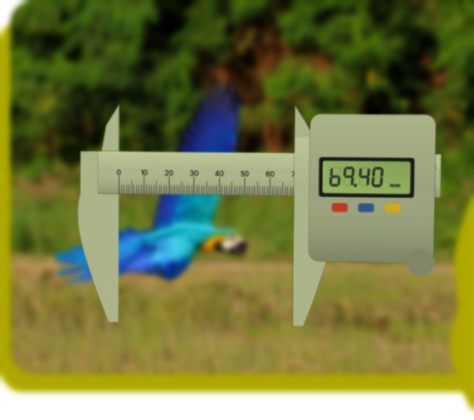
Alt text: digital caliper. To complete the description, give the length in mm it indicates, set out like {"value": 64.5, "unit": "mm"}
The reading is {"value": 69.40, "unit": "mm"}
